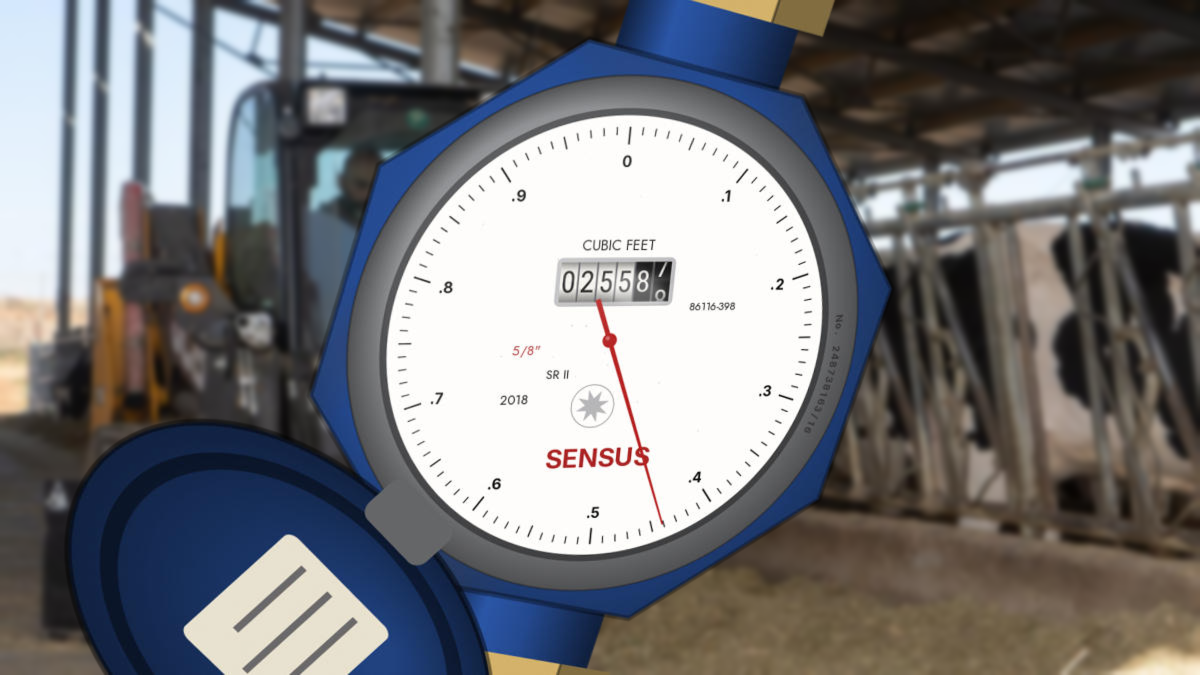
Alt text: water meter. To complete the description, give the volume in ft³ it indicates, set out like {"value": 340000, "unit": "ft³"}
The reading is {"value": 25587.44, "unit": "ft³"}
